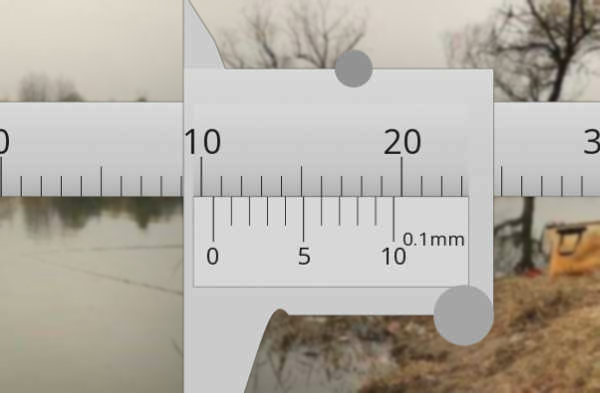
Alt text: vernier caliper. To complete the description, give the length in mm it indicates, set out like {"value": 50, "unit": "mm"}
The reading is {"value": 10.6, "unit": "mm"}
